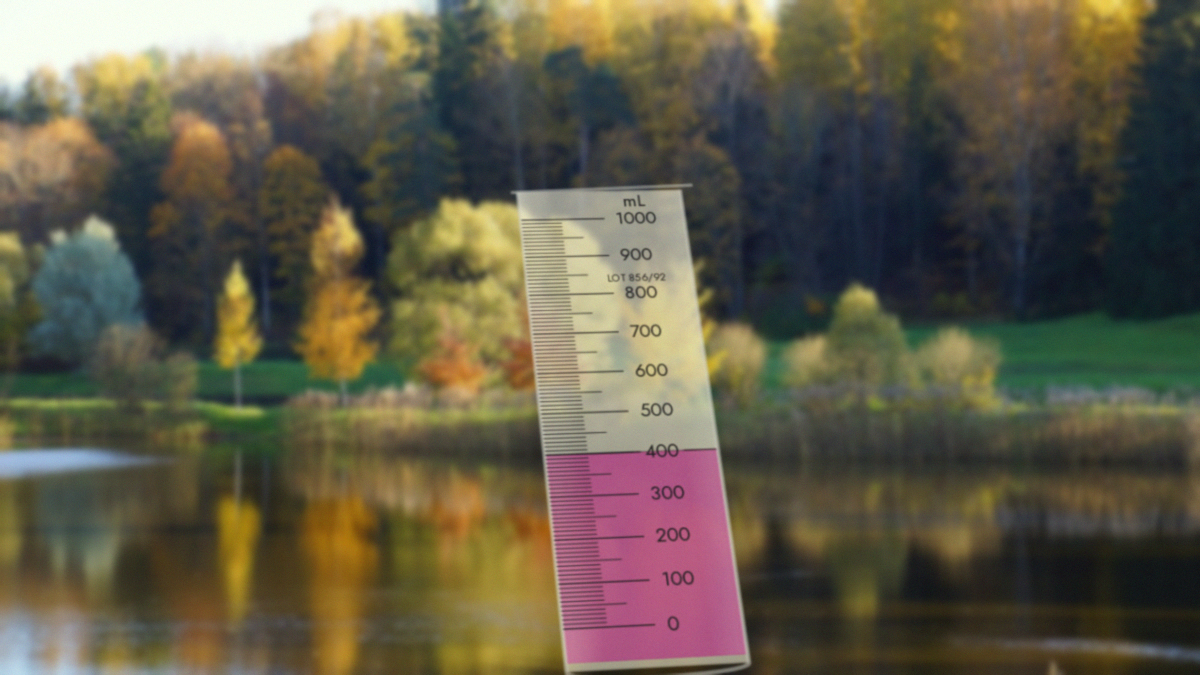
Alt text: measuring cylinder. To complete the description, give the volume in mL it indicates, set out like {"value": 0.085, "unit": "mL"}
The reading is {"value": 400, "unit": "mL"}
